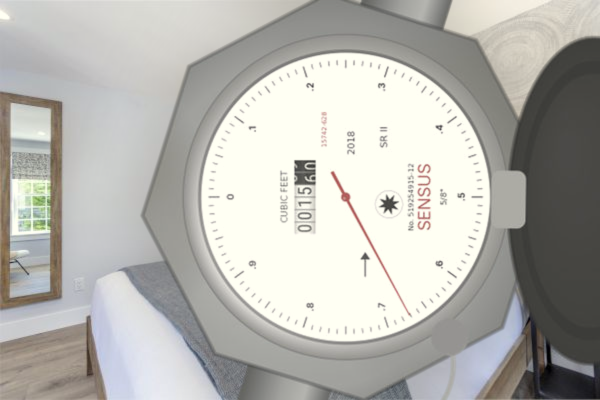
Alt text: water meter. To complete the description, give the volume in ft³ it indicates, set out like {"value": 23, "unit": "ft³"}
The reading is {"value": 1559.67, "unit": "ft³"}
